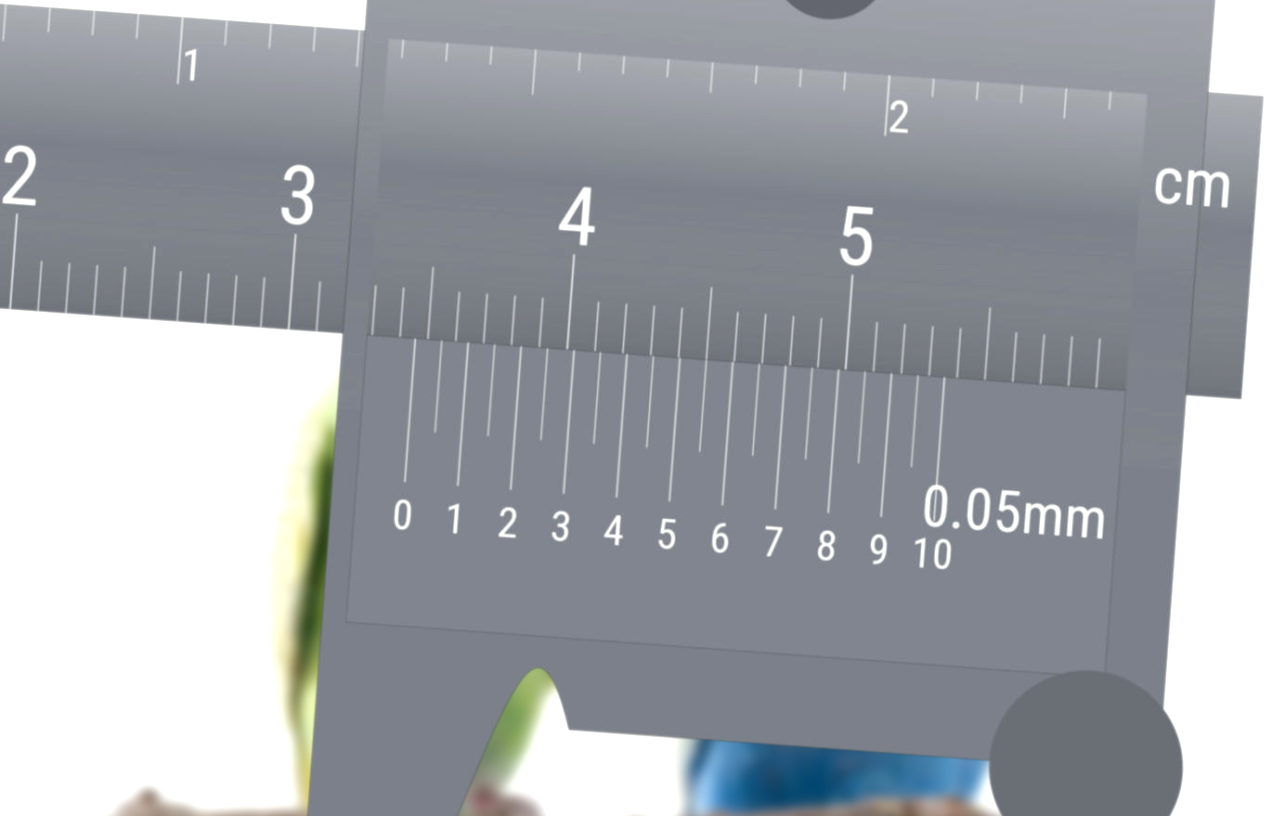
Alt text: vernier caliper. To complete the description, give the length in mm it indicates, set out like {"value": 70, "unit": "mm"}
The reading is {"value": 34.55, "unit": "mm"}
